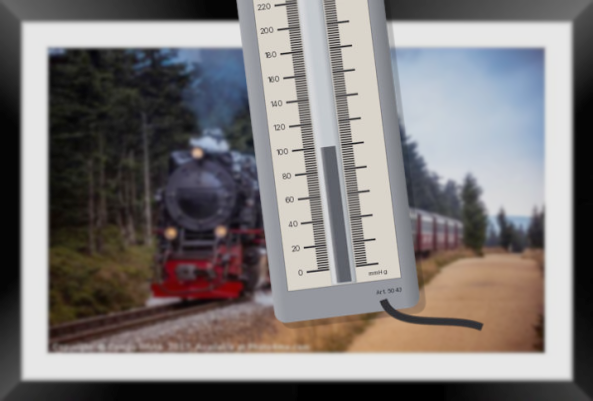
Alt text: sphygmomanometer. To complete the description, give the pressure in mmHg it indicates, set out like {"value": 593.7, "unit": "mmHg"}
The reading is {"value": 100, "unit": "mmHg"}
